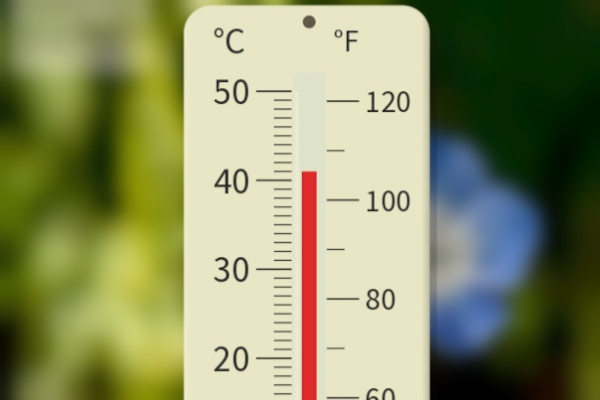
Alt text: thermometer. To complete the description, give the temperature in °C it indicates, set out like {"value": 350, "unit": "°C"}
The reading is {"value": 41, "unit": "°C"}
